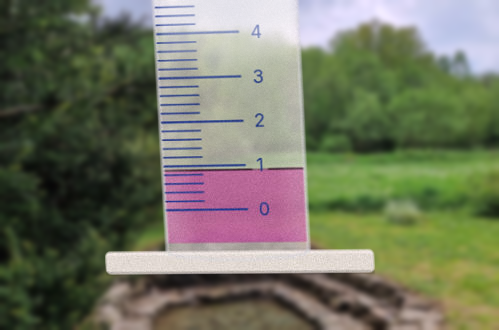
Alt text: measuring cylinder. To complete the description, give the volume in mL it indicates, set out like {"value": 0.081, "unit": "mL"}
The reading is {"value": 0.9, "unit": "mL"}
